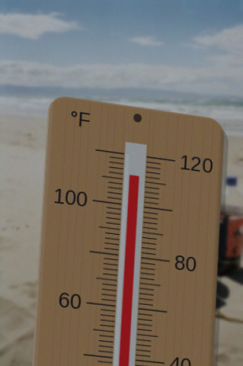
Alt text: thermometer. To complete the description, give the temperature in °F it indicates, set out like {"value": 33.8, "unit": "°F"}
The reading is {"value": 112, "unit": "°F"}
